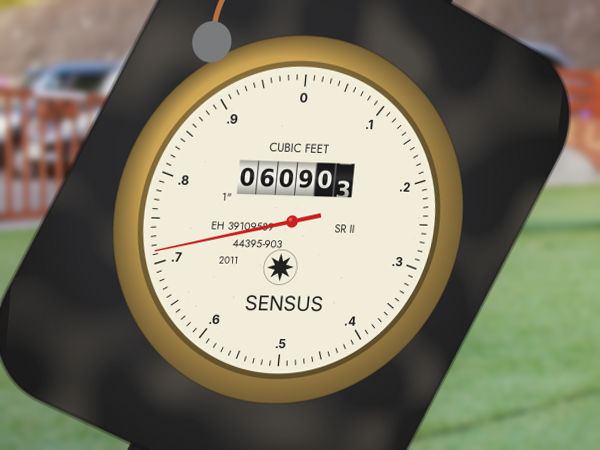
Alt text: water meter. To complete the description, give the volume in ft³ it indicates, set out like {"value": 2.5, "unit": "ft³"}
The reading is {"value": 60902.71, "unit": "ft³"}
